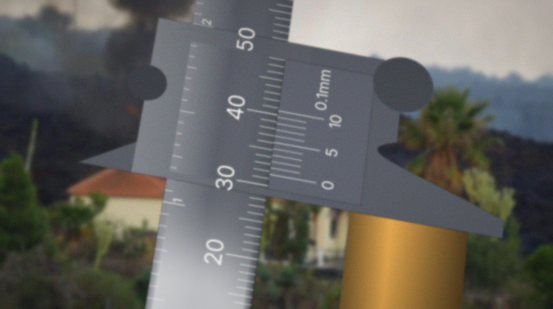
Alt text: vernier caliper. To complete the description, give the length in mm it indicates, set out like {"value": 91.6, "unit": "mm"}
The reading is {"value": 31.6, "unit": "mm"}
